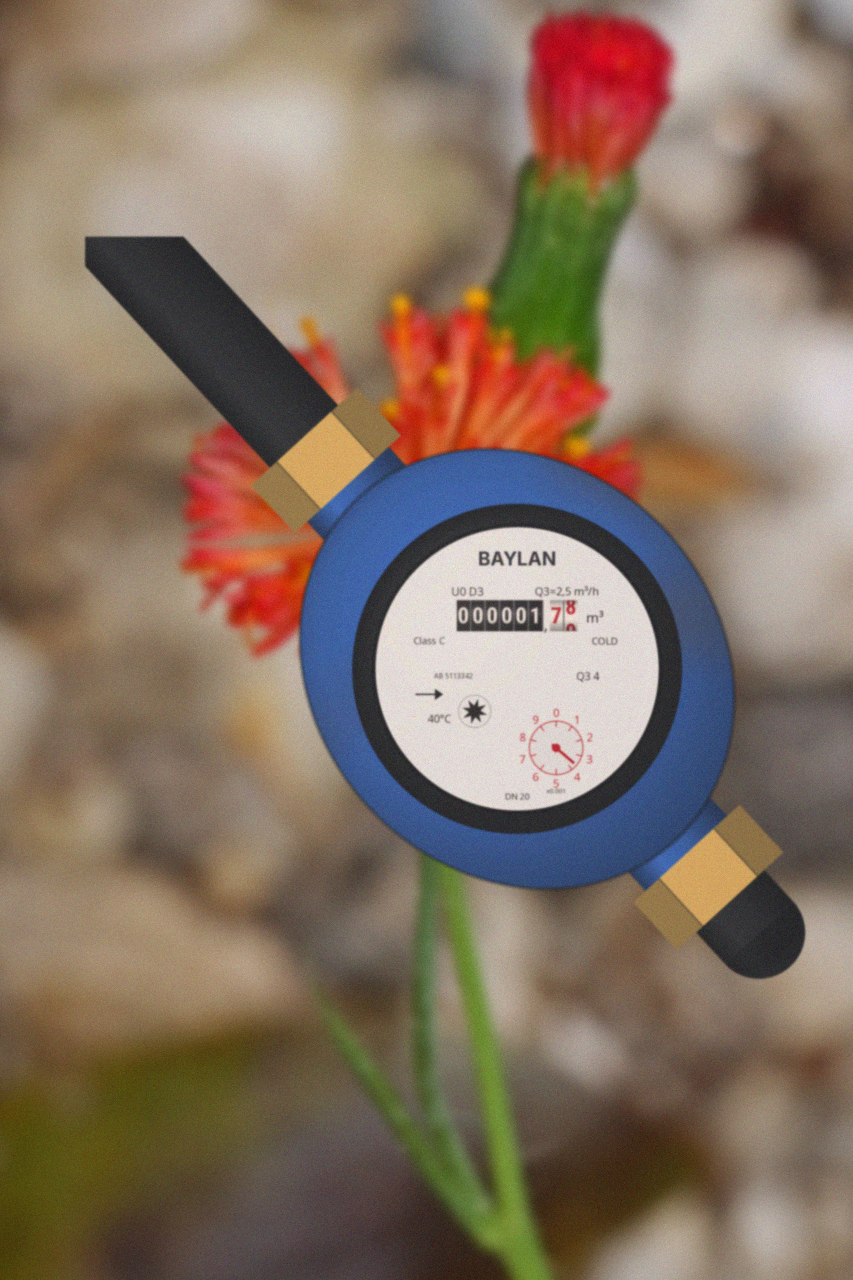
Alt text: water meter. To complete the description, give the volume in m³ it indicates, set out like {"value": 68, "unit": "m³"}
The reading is {"value": 1.783, "unit": "m³"}
